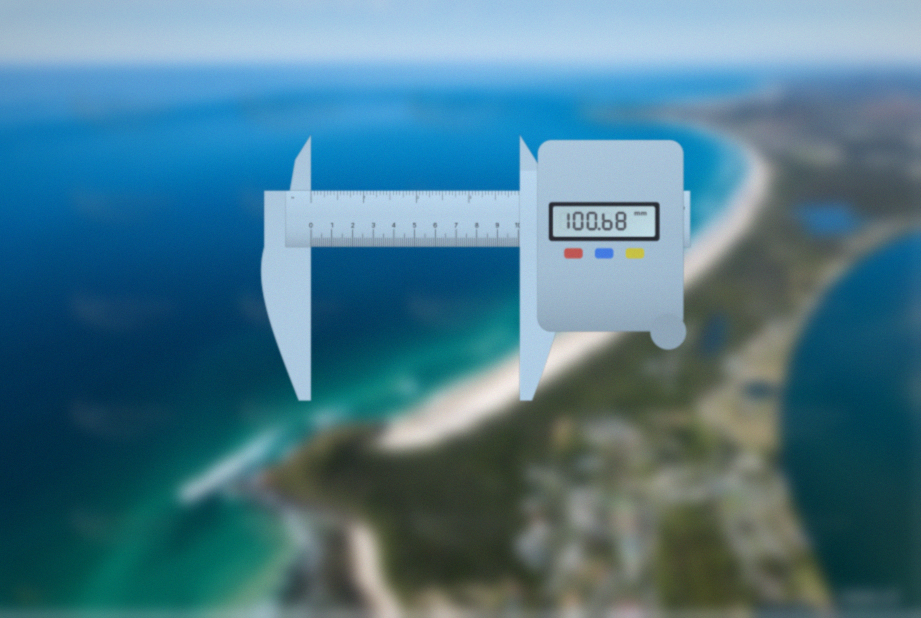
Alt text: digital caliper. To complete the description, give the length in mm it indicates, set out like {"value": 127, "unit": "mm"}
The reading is {"value": 100.68, "unit": "mm"}
